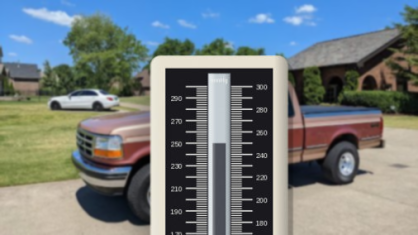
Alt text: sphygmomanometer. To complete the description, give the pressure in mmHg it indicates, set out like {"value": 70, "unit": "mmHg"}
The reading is {"value": 250, "unit": "mmHg"}
